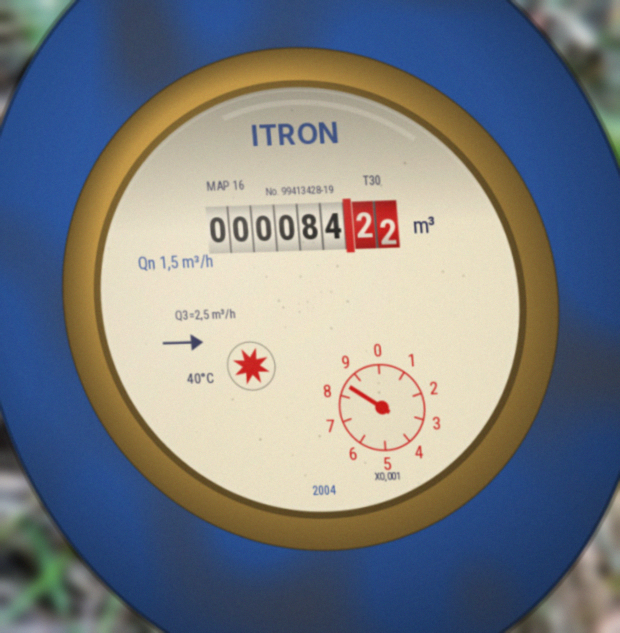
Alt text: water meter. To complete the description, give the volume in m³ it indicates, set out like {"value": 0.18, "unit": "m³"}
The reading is {"value": 84.218, "unit": "m³"}
